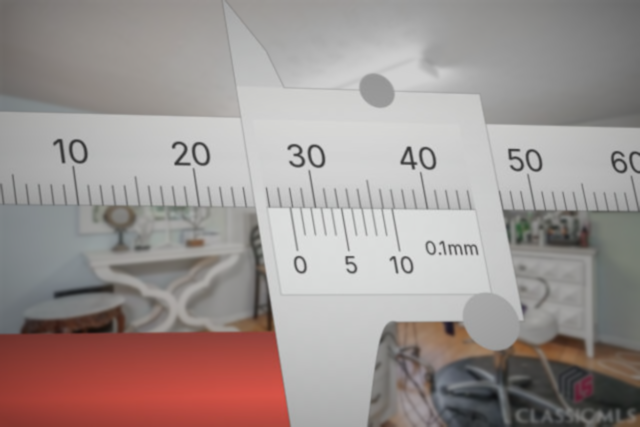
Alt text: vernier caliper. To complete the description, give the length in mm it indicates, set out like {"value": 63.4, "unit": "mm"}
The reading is {"value": 27.8, "unit": "mm"}
